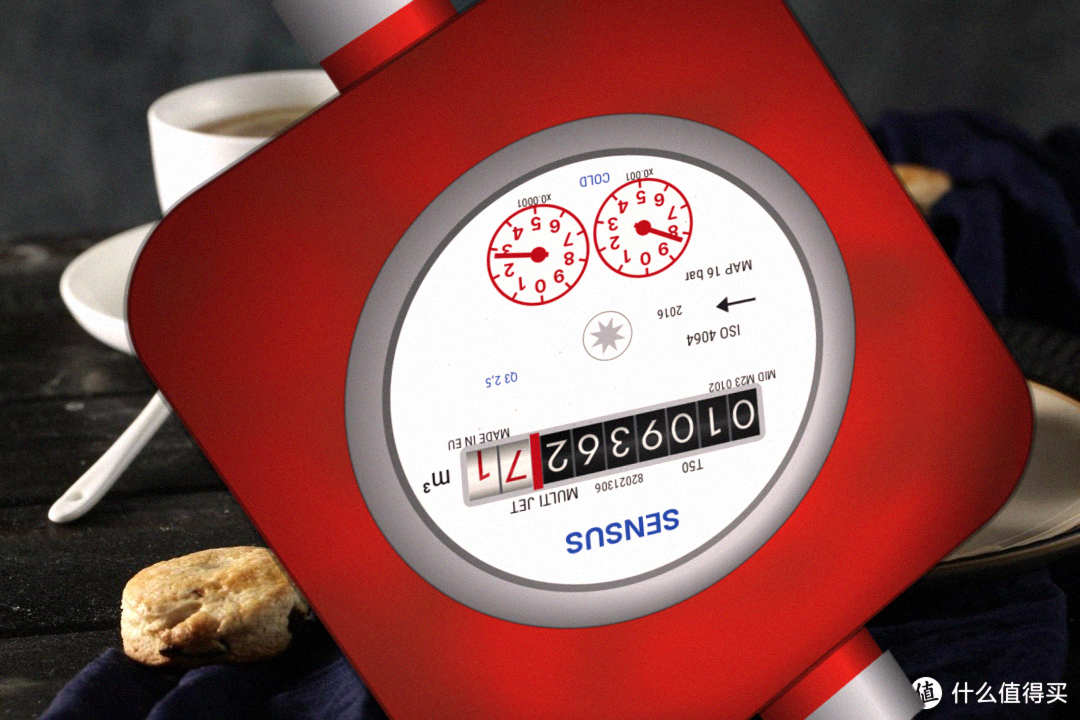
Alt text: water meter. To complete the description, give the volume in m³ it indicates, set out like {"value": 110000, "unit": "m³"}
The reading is {"value": 109362.7082, "unit": "m³"}
